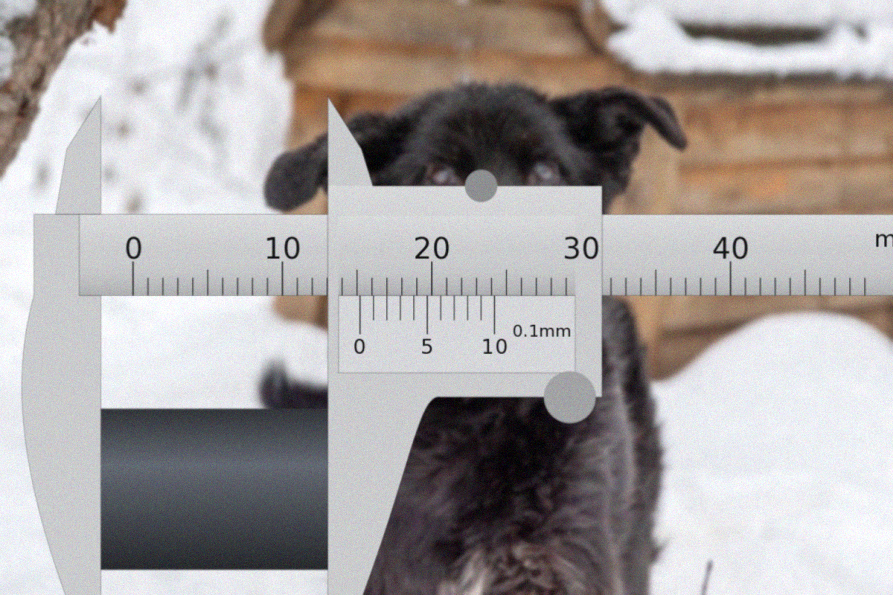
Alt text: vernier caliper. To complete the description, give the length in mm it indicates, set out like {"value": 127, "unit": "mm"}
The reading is {"value": 15.2, "unit": "mm"}
